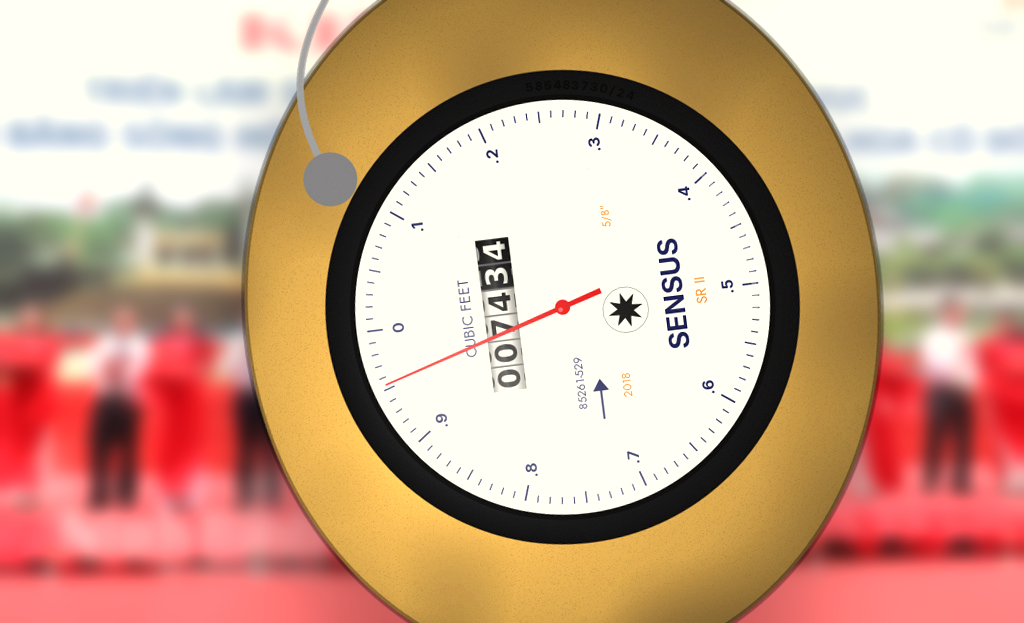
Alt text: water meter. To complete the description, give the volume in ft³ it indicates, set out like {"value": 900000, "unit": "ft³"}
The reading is {"value": 7433.95, "unit": "ft³"}
